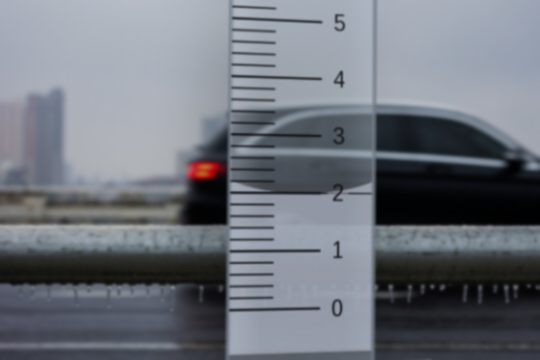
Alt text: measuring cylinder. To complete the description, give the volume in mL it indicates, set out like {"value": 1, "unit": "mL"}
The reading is {"value": 2, "unit": "mL"}
